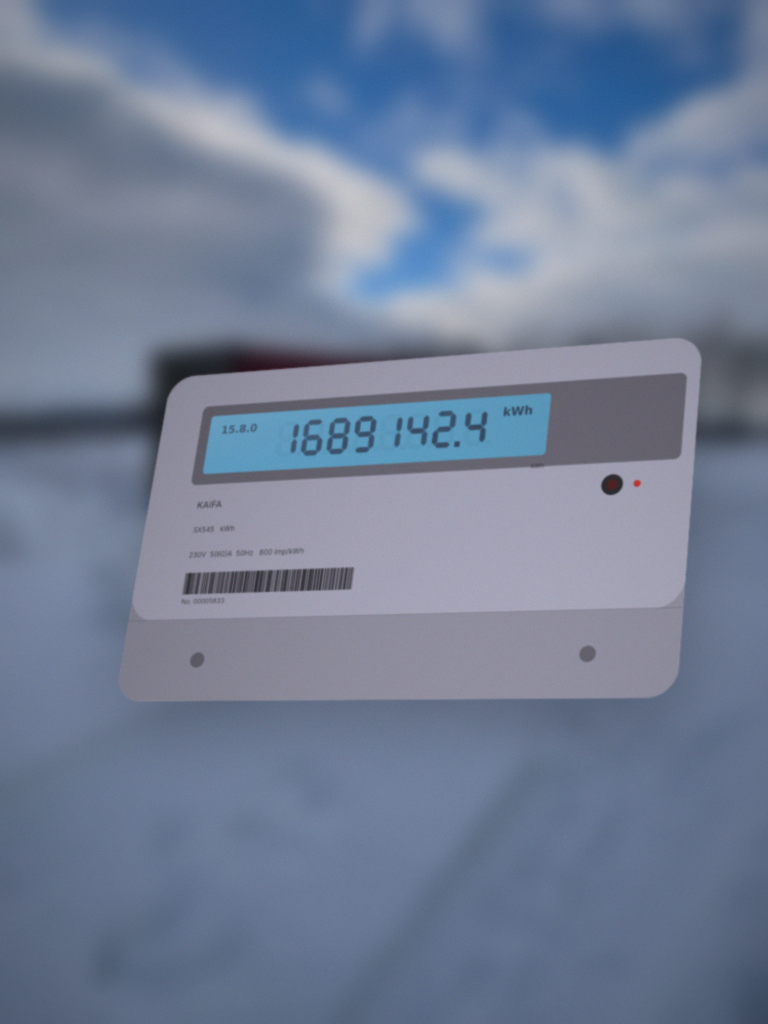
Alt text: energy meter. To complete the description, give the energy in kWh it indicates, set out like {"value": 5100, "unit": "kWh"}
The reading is {"value": 1689142.4, "unit": "kWh"}
